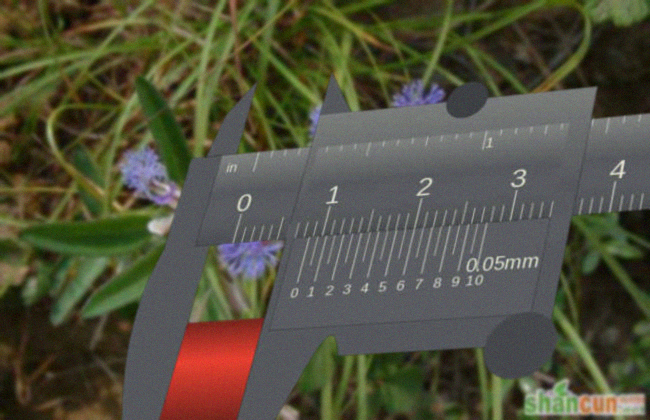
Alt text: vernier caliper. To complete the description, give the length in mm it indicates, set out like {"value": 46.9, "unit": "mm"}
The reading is {"value": 8.6, "unit": "mm"}
